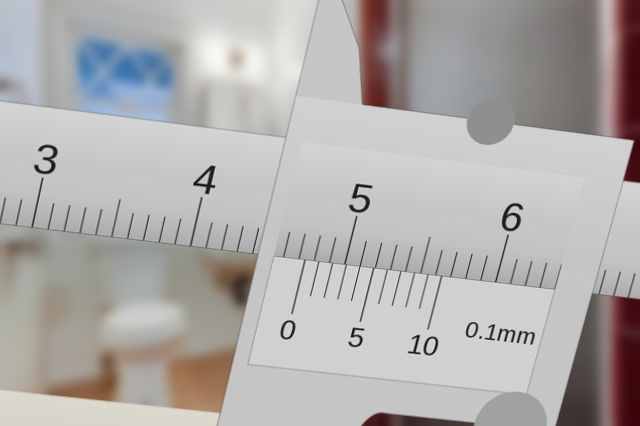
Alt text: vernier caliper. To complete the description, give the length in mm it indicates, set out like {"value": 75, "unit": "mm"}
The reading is {"value": 47.4, "unit": "mm"}
